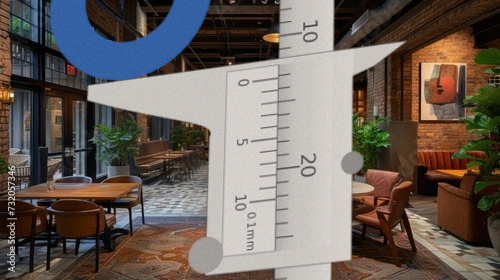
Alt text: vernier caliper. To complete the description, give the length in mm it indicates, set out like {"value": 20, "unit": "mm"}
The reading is {"value": 13.2, "unit": "mm"}
